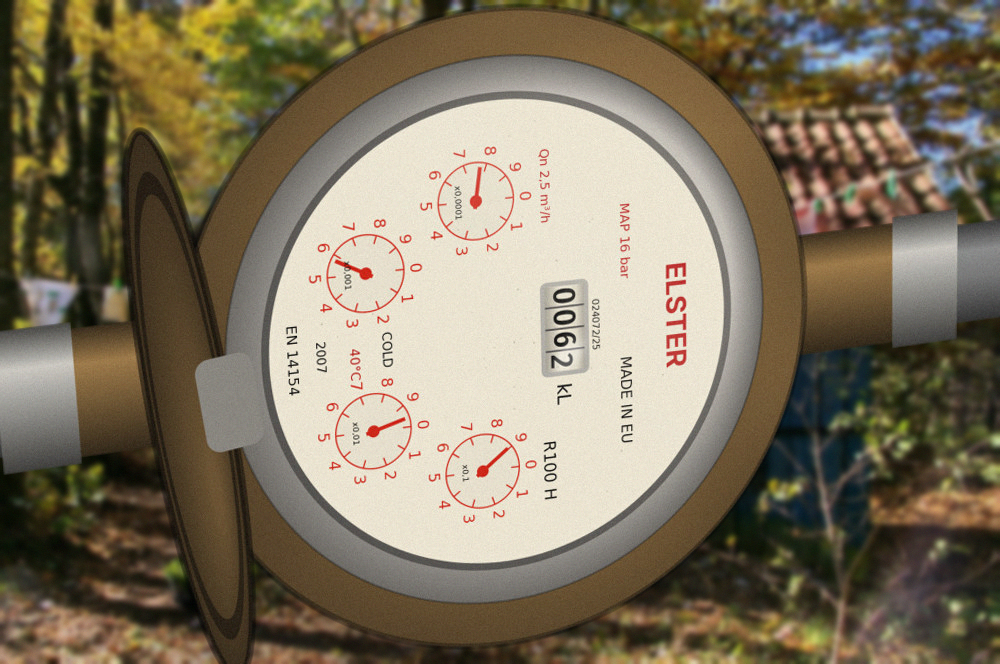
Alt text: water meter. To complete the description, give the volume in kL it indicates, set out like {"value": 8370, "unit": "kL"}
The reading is {"value": 61.8957, "unit": "kL"}
